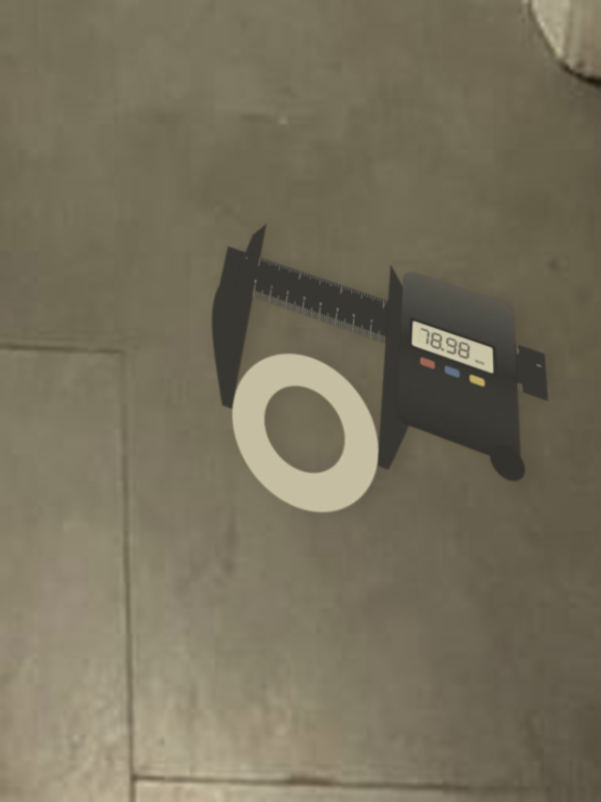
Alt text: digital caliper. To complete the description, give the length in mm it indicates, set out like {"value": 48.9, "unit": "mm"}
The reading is {"value": 78.98, "unit": "mm"}
